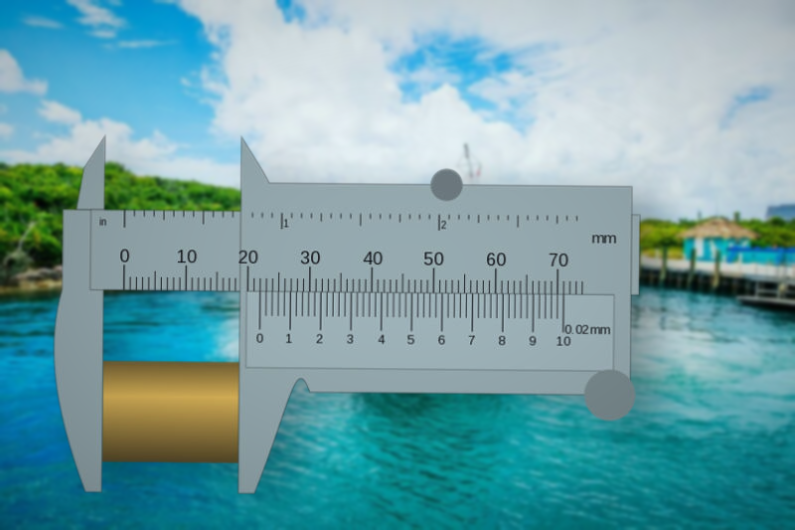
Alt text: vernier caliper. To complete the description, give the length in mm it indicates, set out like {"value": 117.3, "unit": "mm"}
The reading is {"value": 22.0, "unit": "mm"}
